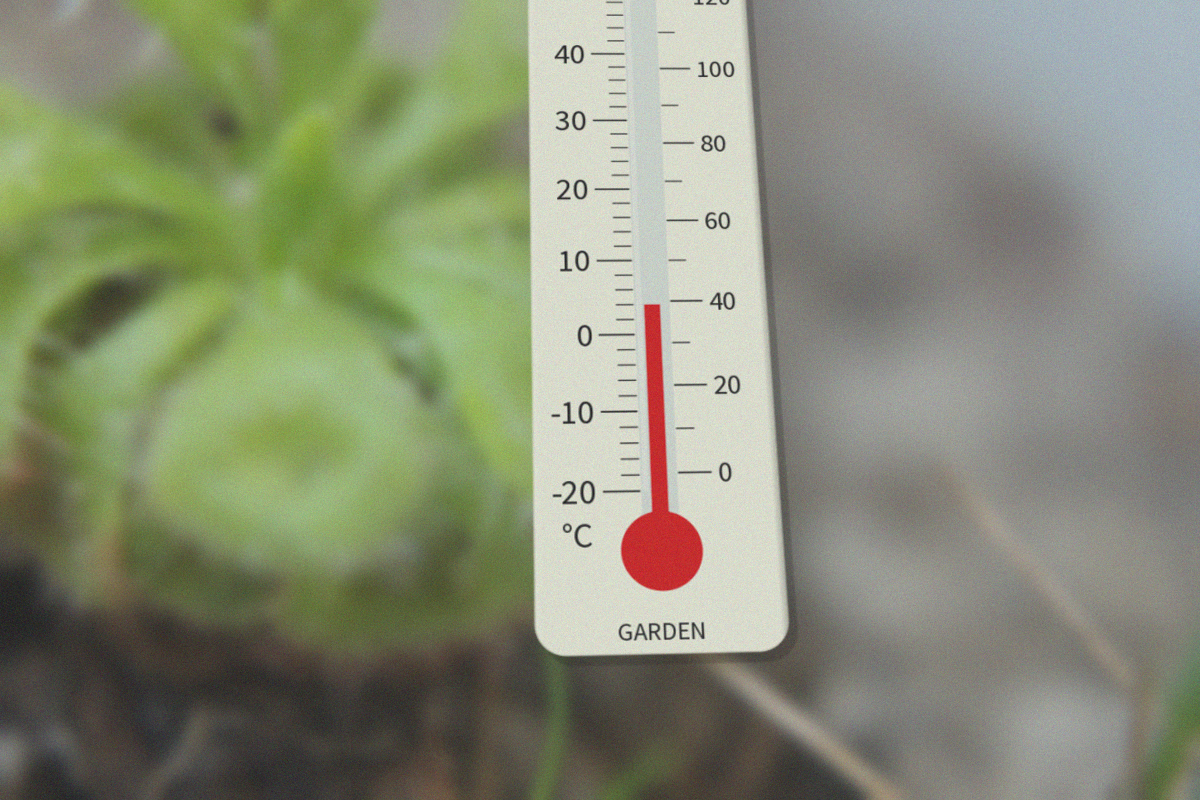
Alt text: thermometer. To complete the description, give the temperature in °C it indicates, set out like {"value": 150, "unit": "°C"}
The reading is {"value": 4, "unit": "°C"}
